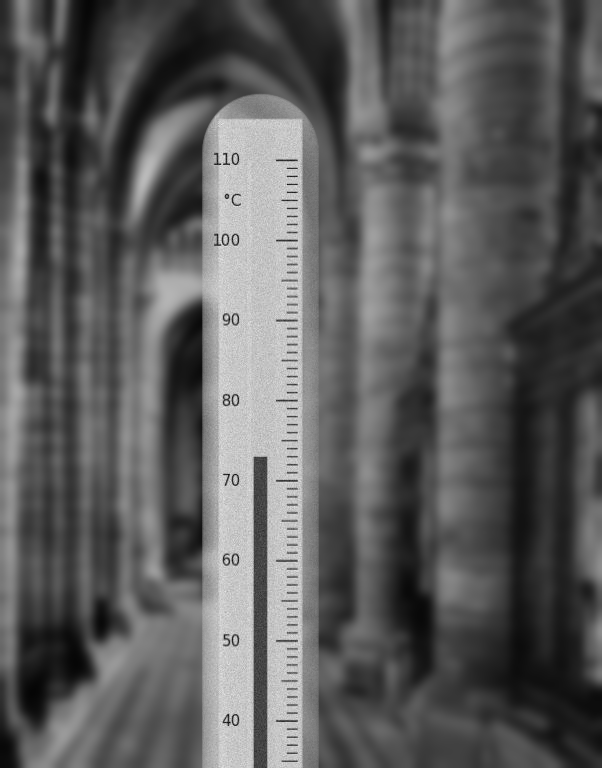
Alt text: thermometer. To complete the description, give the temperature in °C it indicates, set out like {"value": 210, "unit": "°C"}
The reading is {"value": 73, "unit": "°C"}
